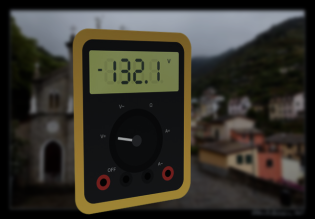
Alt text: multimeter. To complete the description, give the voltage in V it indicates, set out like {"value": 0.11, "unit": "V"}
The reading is {"value": -132.1, "unit": "V"}
